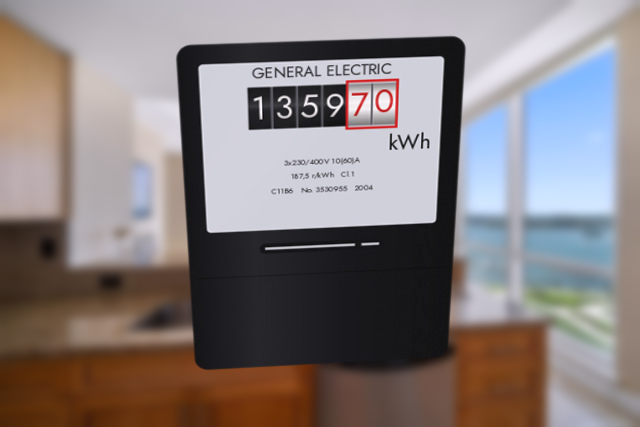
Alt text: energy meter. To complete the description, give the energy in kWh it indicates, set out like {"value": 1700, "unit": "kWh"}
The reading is {"value": 1359.70, "unit": "kWh"}
